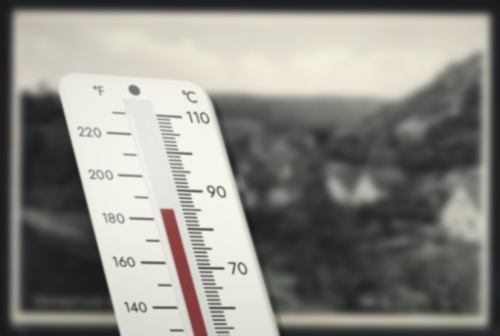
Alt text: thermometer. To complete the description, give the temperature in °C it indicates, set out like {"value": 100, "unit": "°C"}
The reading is {"value": 85, "unit": "°C"}
